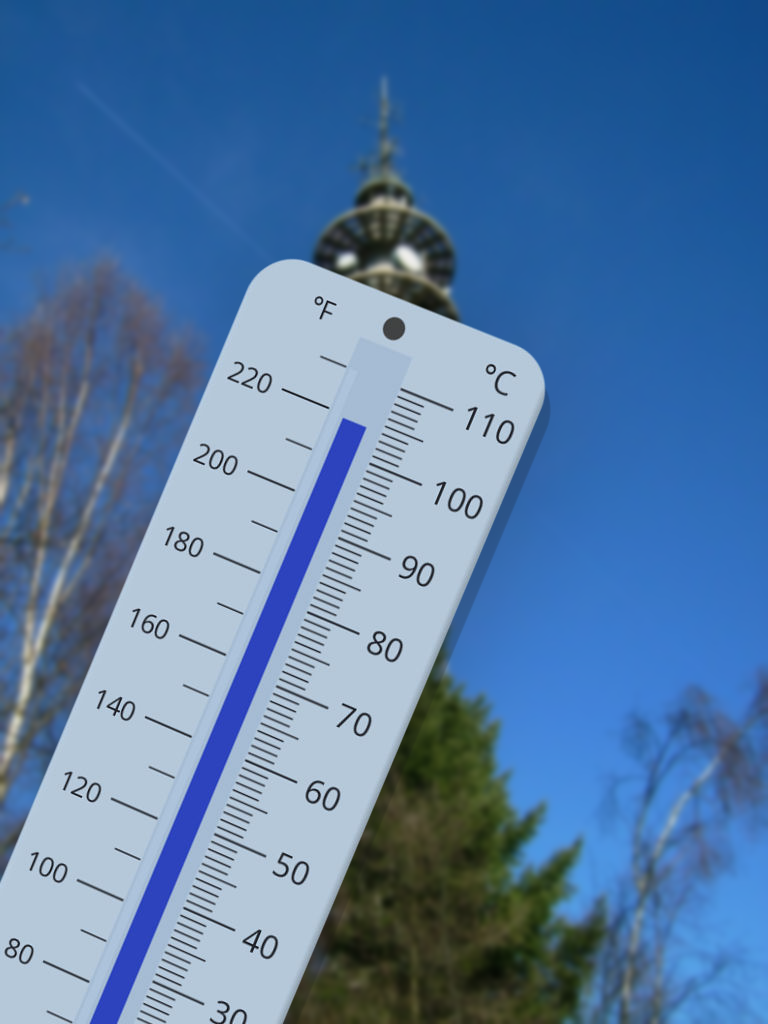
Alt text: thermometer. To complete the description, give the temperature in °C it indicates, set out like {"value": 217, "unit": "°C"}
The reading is {"value": 104, "unit": "°C"}
